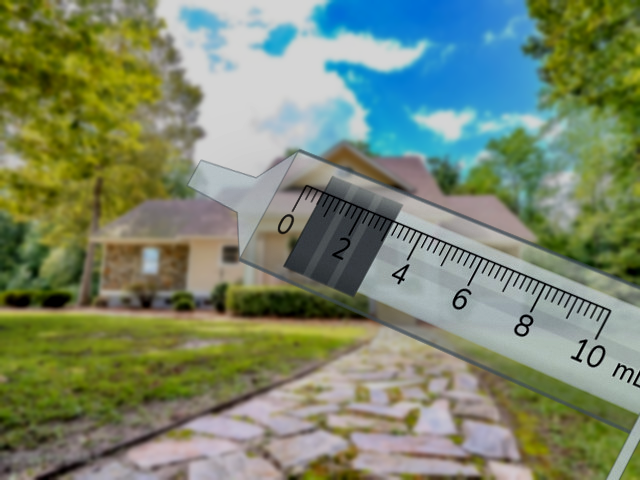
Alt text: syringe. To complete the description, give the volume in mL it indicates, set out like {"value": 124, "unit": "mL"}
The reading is {"value": 0.6, "unit": "mL"}
